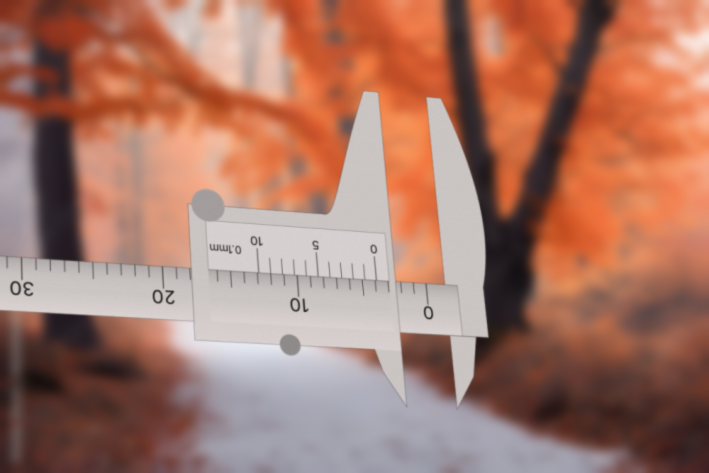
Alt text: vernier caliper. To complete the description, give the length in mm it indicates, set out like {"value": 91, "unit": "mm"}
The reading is {"value": 3.9, "unit": "mm"}
